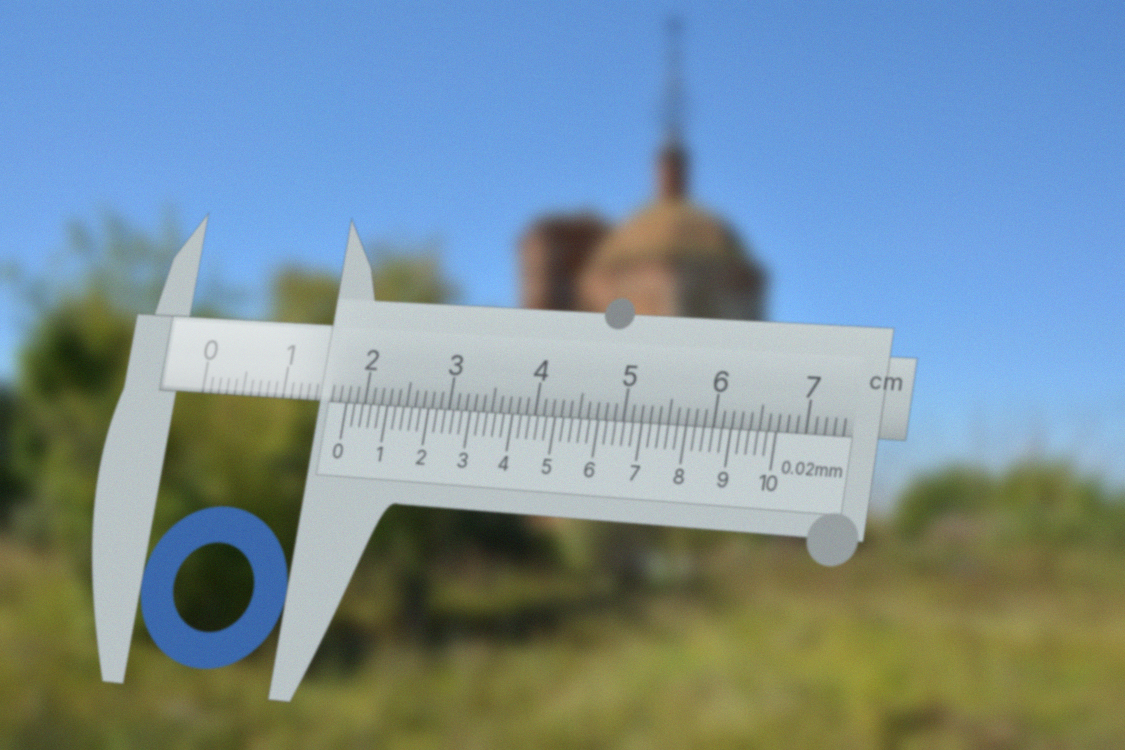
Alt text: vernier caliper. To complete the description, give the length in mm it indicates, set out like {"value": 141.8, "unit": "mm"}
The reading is {"value": 17.8, "unit": "mm"}
